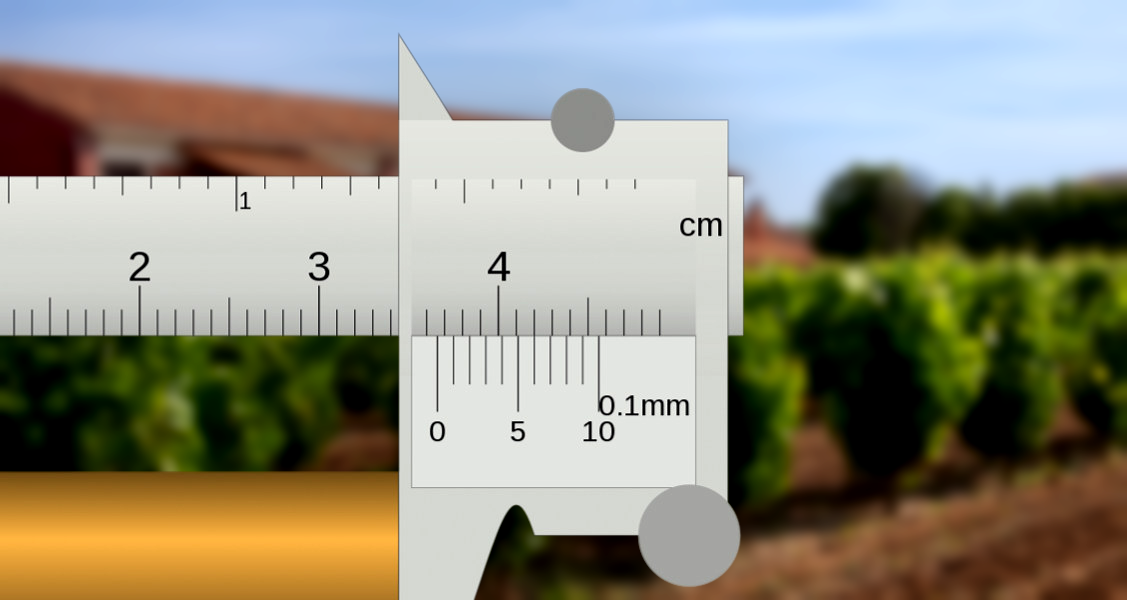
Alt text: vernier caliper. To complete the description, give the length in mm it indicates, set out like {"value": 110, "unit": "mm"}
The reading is {"value": 36.6, "unit": "mm"}
